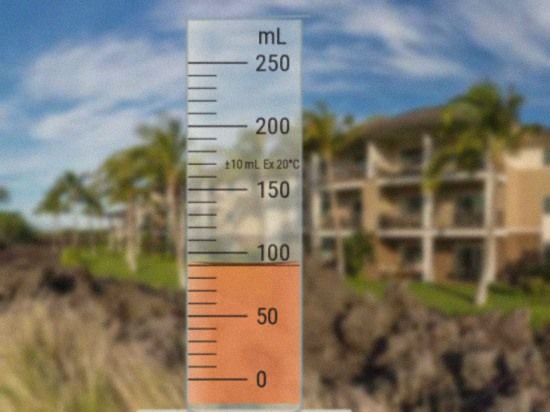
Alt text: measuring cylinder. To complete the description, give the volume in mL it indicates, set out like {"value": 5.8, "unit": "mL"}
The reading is {"value": 90, "unit": "mL"}
